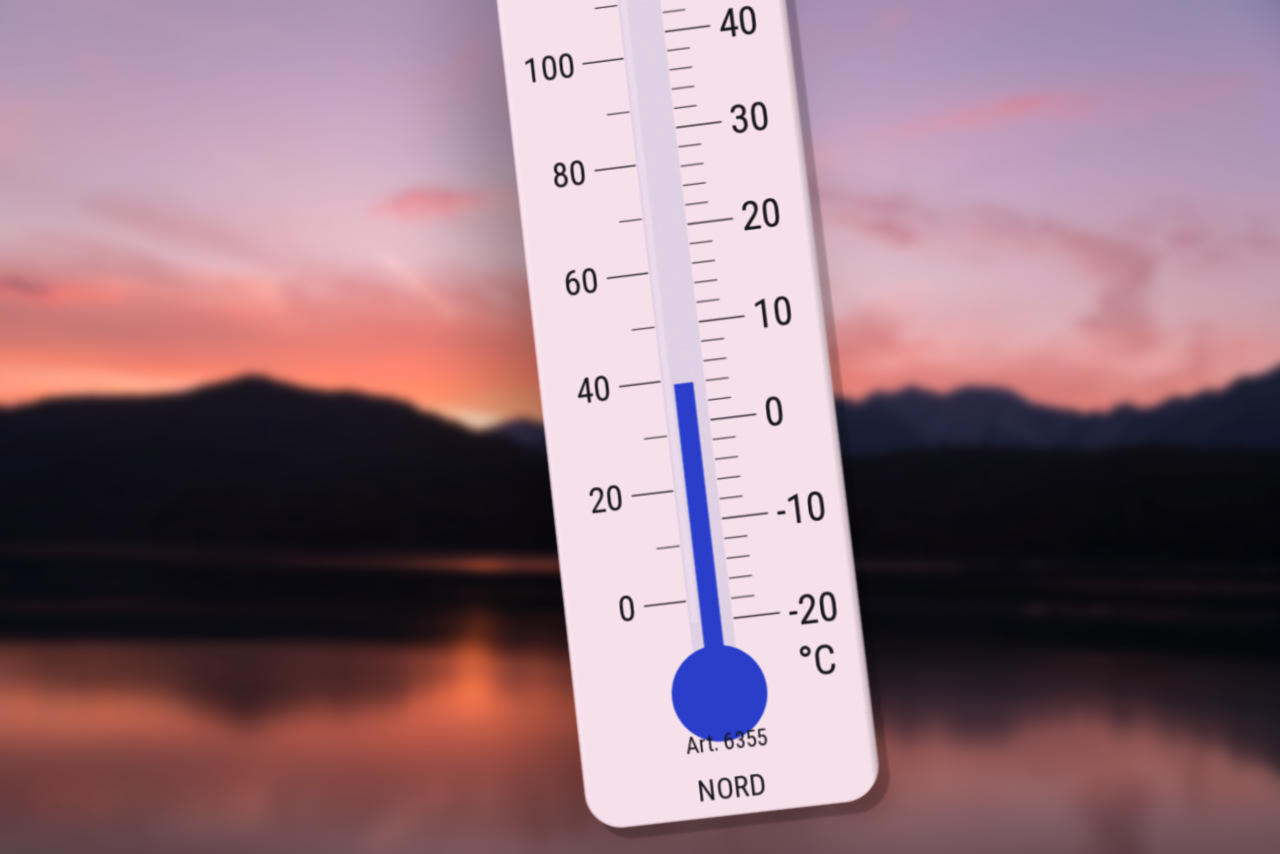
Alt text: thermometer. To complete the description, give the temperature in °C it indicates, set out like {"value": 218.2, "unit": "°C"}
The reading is {"value": 4, "unit": "°C"}
